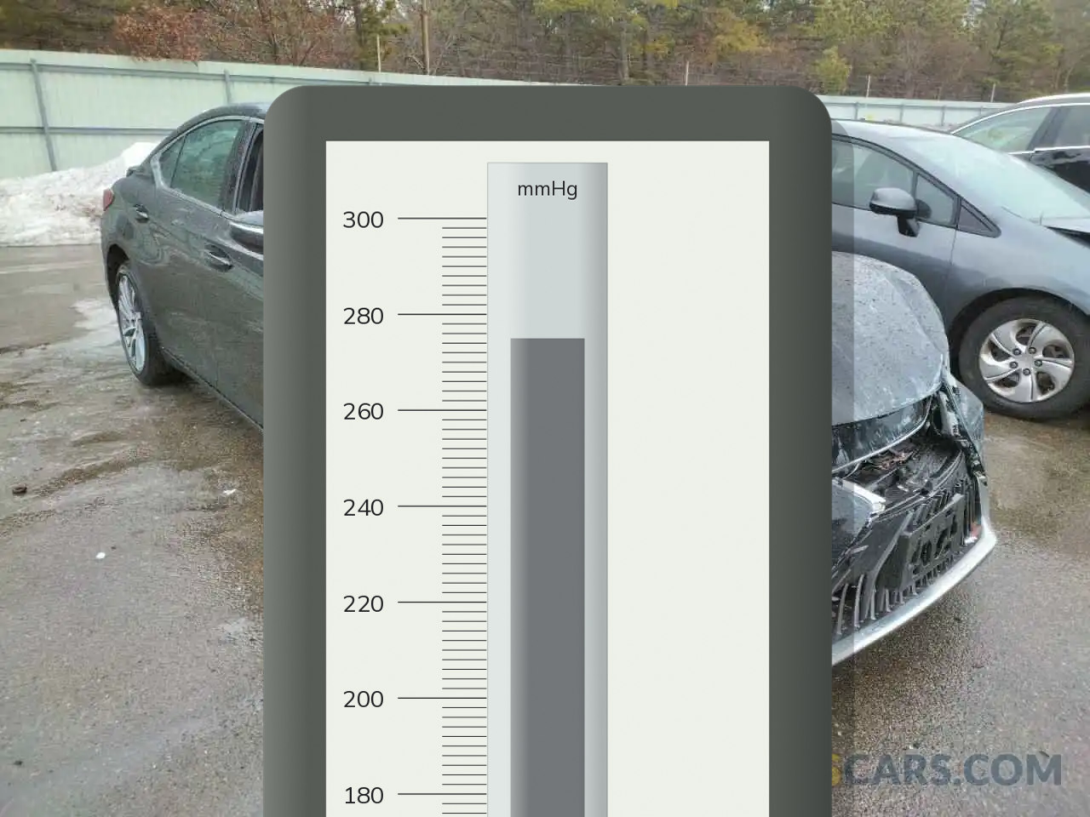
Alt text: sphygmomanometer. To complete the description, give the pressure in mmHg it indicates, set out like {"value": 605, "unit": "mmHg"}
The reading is {"value": 275, "unit": "mmHg"}
